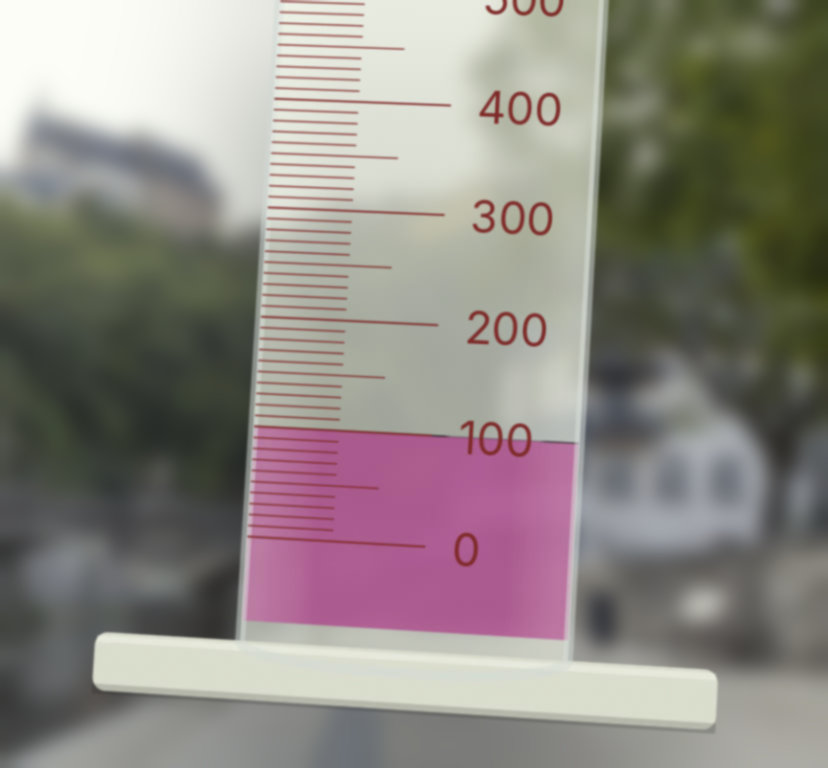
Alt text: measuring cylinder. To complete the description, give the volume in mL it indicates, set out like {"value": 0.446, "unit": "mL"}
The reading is {"value": 100, "unit": "mL"}
